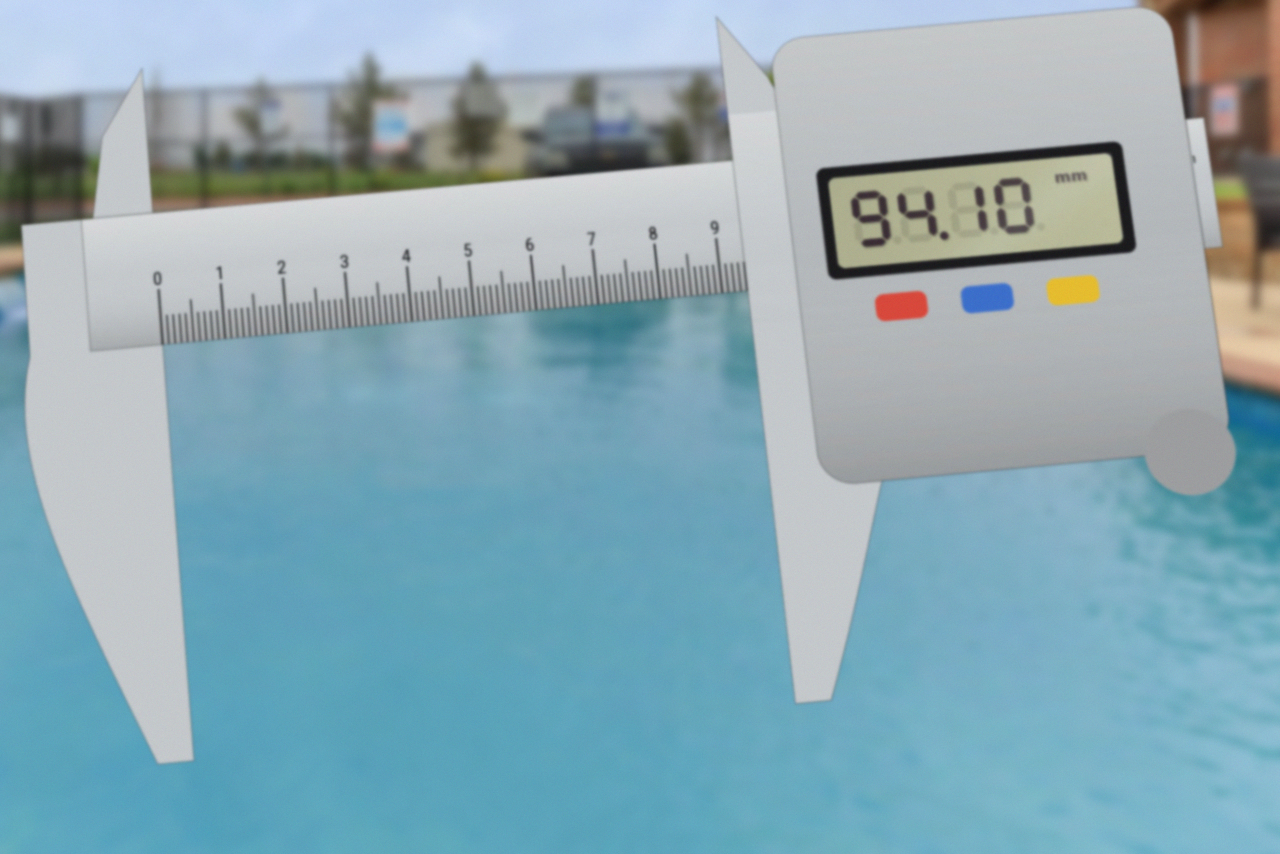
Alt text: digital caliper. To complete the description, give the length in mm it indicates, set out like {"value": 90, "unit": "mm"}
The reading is {"value": 94.10, "unit": "mm"}
